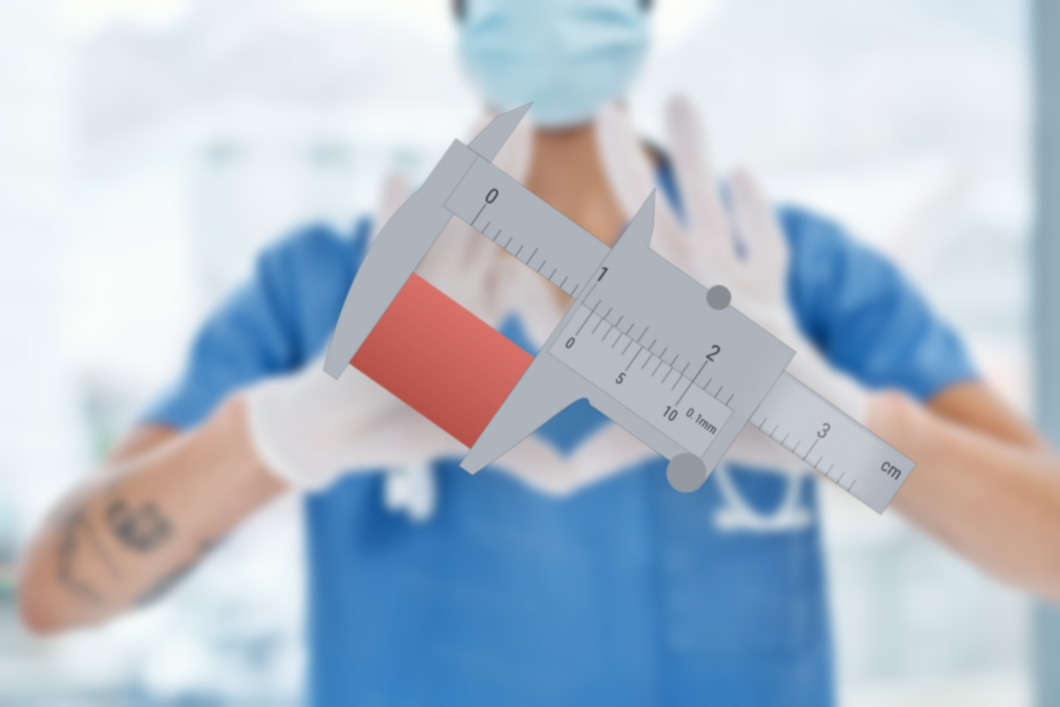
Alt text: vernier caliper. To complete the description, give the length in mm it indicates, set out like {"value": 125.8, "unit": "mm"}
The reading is {"value": 11.0, "unit": "mm"}
